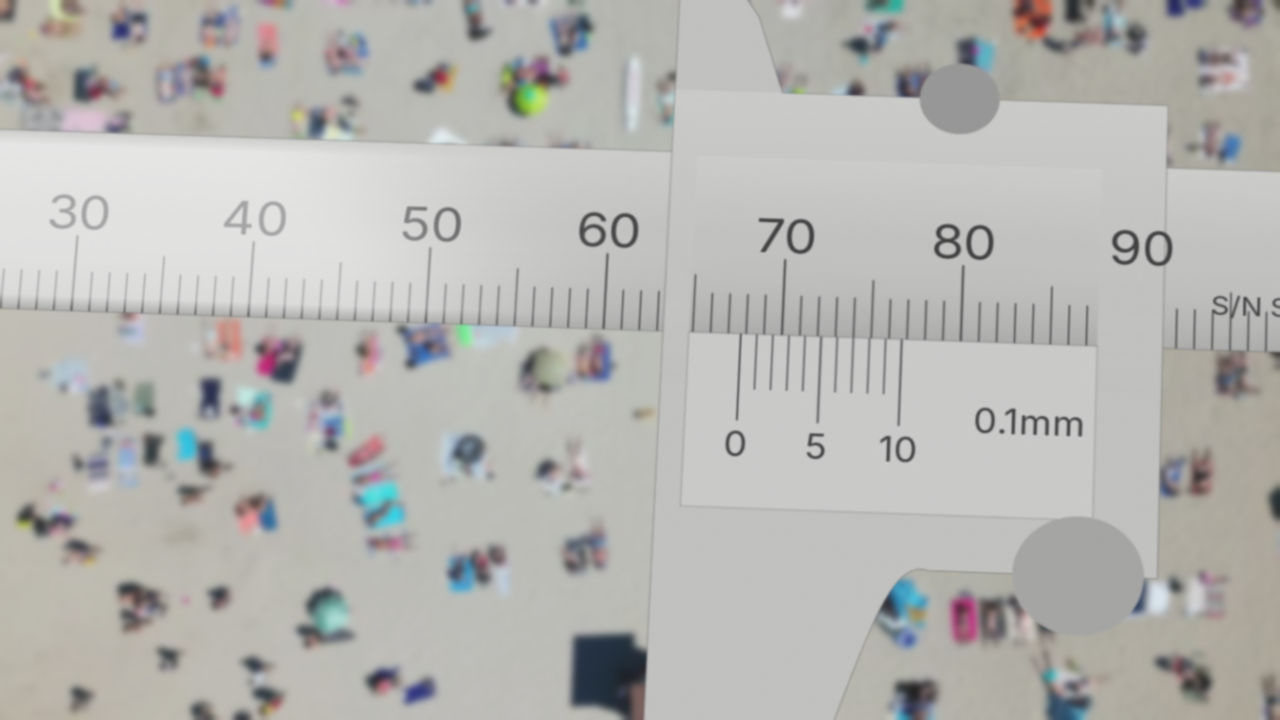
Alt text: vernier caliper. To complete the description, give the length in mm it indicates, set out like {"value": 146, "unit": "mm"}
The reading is {"value": 67.7, "unit": "mm"}
